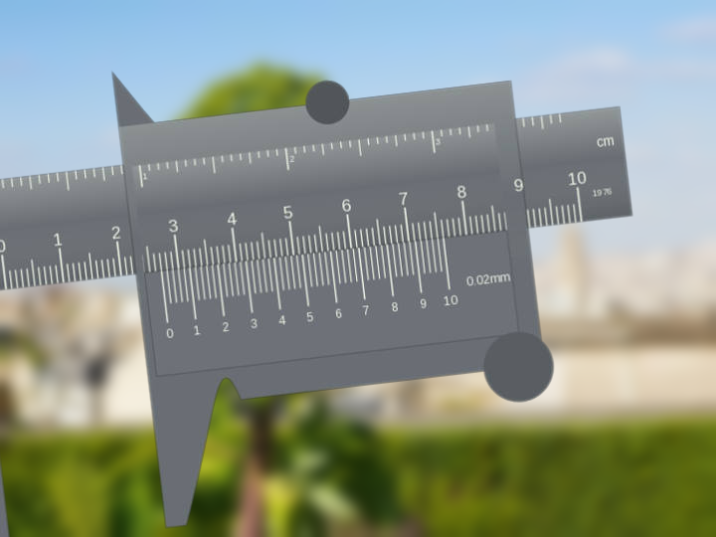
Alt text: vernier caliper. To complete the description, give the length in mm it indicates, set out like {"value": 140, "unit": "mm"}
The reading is {"value": 27.0, "unit": "mm"}
